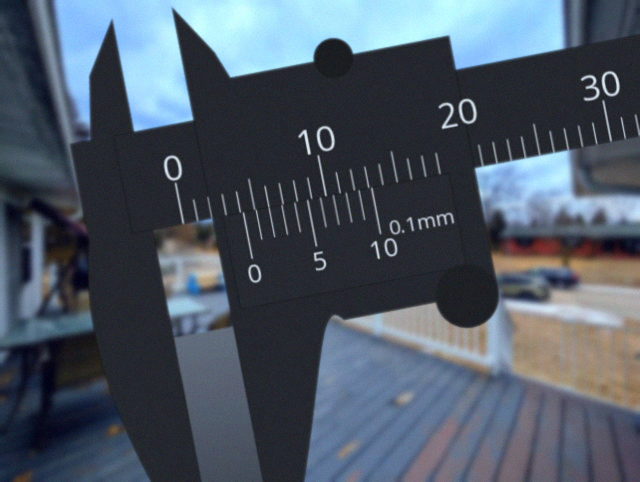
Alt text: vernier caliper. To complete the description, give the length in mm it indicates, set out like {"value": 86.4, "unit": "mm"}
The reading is {"value": 4.2, "unit": "mm"}
